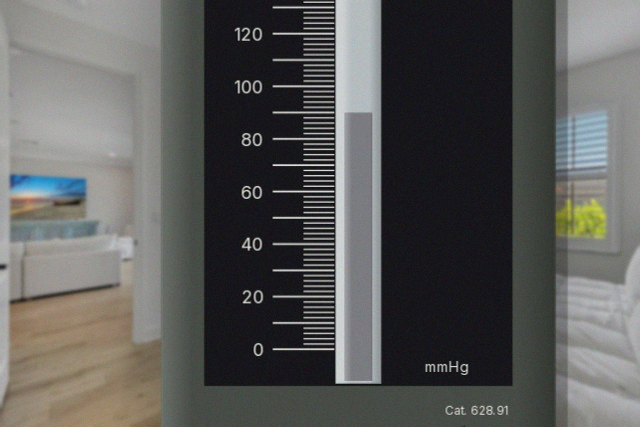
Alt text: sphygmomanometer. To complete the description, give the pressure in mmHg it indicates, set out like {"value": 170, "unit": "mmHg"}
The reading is {"value": 90, "unit": "mmHg"}
